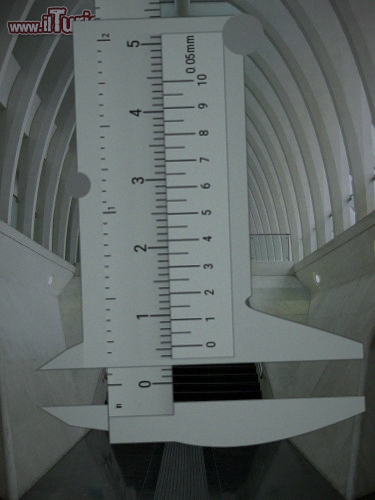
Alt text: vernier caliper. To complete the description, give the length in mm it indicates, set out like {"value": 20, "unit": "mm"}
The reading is {"value": 5.4, "unit": "mm"}
